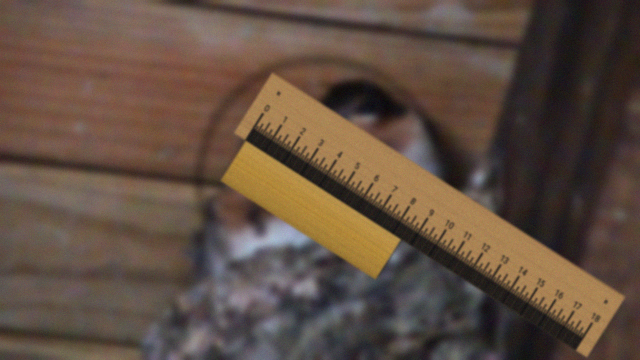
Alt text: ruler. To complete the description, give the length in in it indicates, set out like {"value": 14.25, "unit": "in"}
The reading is {"value": 8.5, "unit": "in"}
